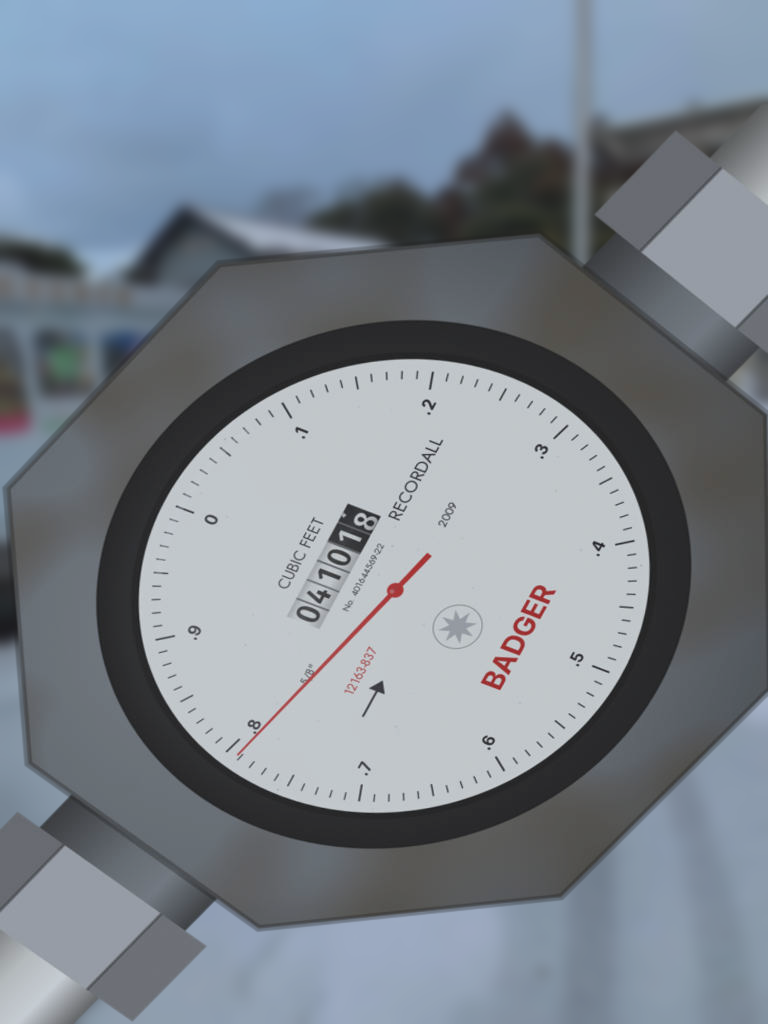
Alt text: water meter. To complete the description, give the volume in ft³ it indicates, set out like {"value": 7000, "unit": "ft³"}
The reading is {"value": 41017.79, "unit": "ft³"}
